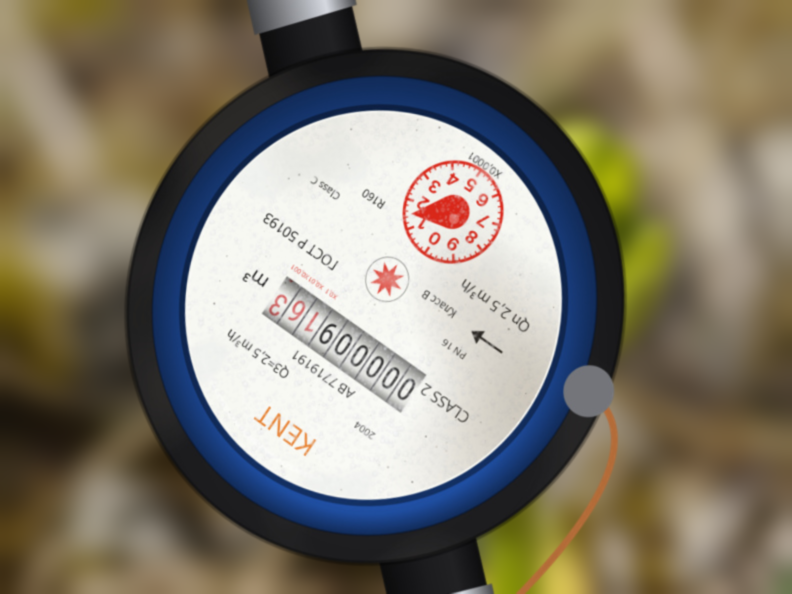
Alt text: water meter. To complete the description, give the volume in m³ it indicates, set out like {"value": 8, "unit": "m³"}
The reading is {"value": 9.1631, "unit": "m³"}
